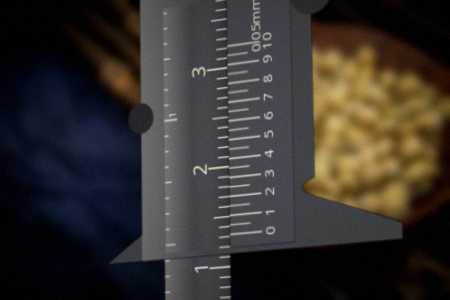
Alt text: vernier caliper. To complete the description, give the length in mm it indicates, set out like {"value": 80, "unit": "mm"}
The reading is {"value": 13.2, "unit": "mm"}
